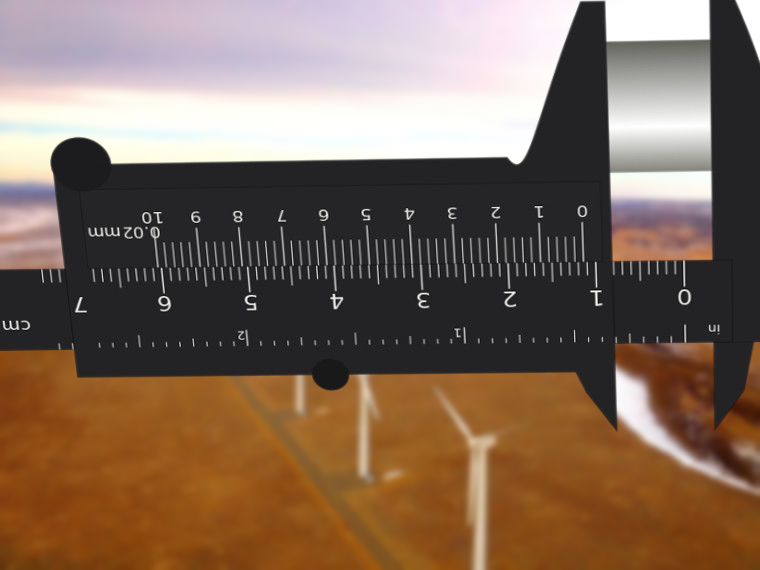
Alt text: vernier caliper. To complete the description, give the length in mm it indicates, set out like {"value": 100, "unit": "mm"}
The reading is {"value": 11.4, "unit": "mm"}
